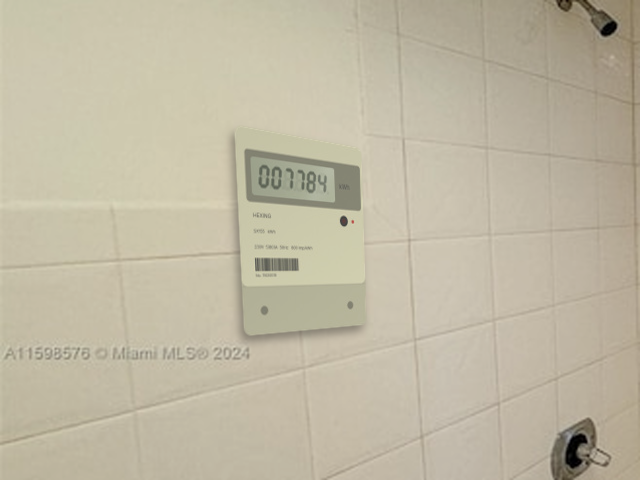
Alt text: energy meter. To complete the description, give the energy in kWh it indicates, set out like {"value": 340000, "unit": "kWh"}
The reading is {"value": 7784, "unit": "kWh"}
